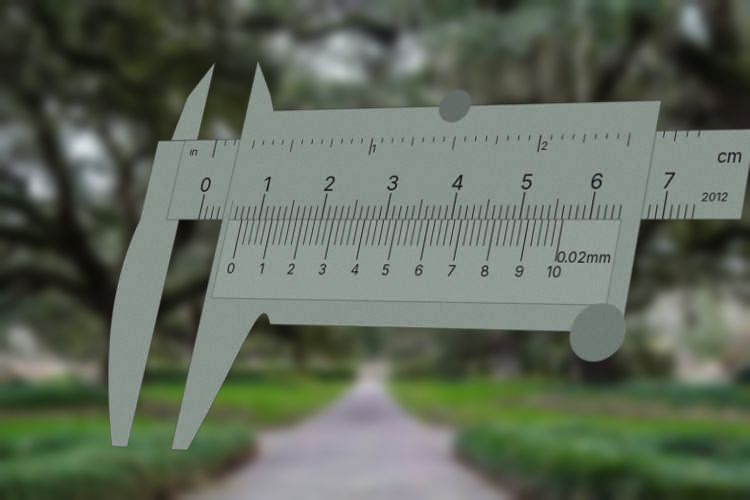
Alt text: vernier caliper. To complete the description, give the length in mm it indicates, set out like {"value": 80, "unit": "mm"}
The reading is {"value": 7.2, "unit": "mm"}
